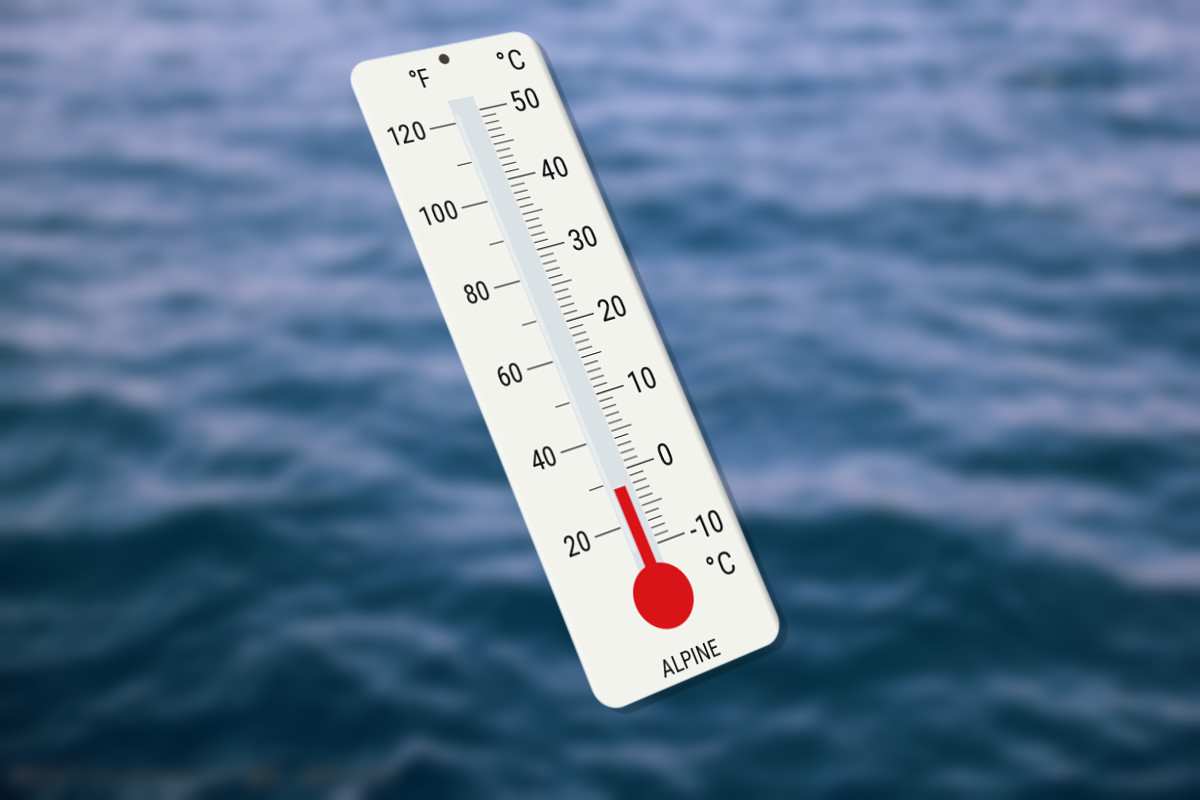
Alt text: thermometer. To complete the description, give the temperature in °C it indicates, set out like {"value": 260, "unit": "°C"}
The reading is {"value": -2, "unit": "°C"}
